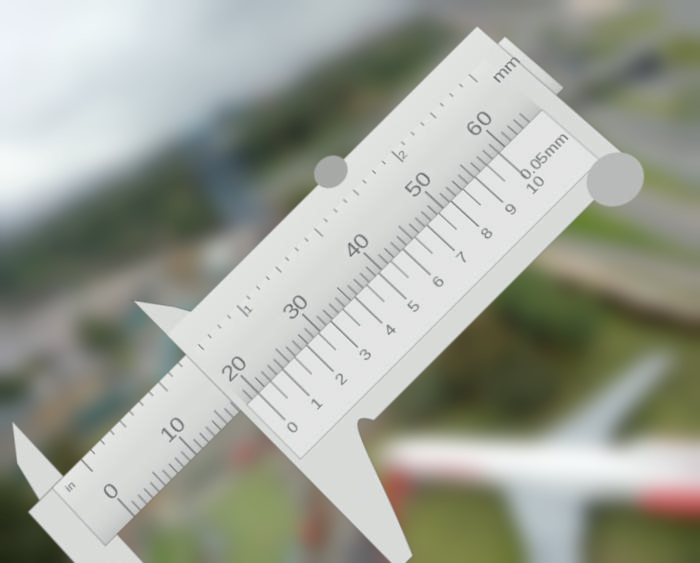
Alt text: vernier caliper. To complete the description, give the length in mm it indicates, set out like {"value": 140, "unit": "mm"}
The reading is {"value": 20.0, "unit": "mm"}
